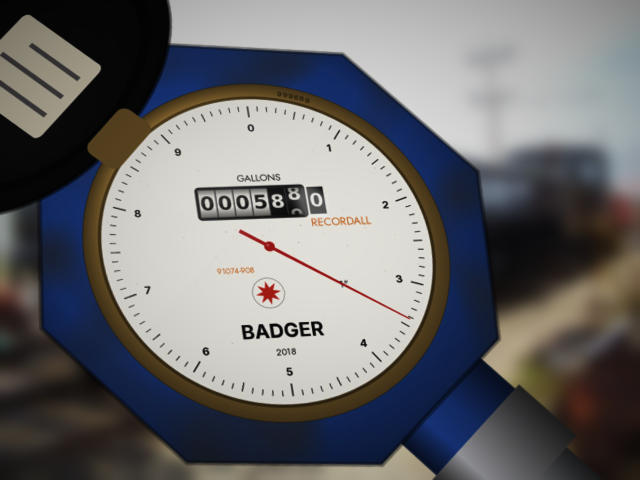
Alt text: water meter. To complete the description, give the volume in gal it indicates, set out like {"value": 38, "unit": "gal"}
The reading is {"value": 5883.4, "unit": "gal"}
